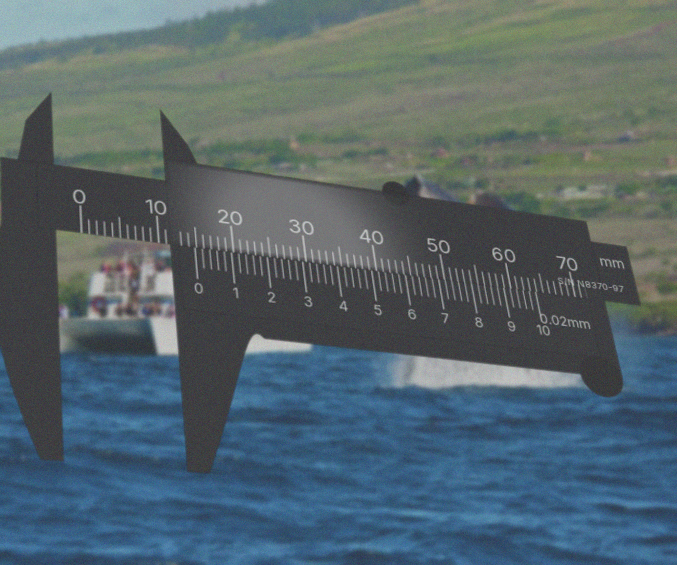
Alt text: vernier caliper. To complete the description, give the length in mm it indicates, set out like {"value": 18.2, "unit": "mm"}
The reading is {"value": 14.8, "unit": "mm"}
